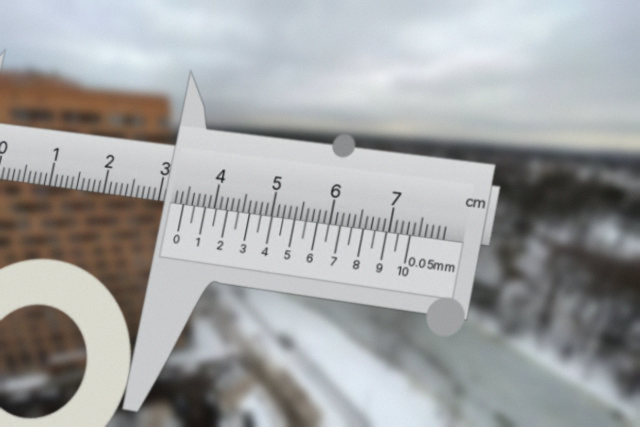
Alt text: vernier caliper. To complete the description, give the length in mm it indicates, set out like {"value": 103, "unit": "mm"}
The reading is {"value": 34.5, "unit": "mm"}
